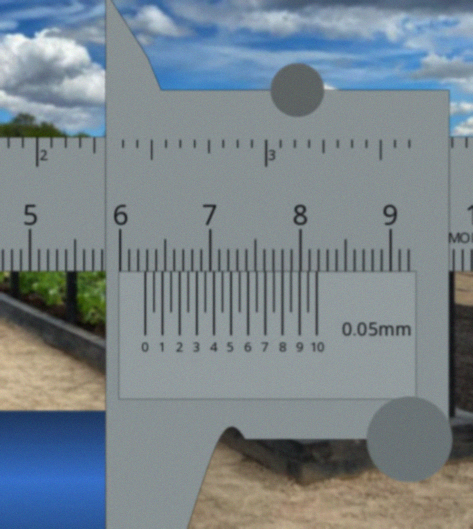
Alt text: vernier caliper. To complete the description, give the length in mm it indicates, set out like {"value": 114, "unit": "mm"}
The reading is {"value": 62.8, "unit": "mm"}
